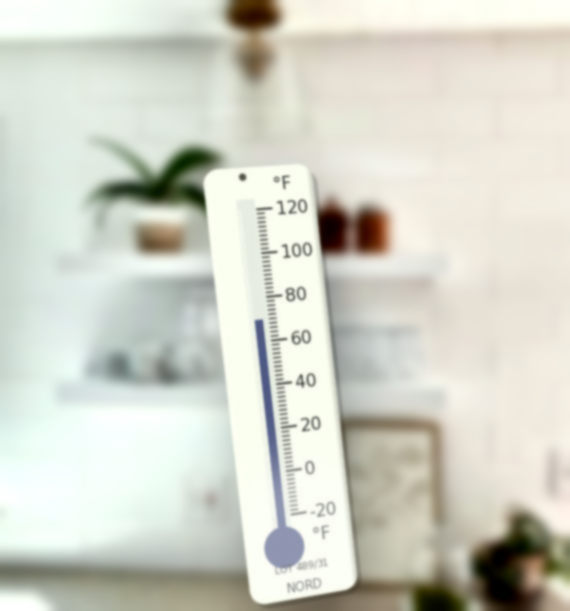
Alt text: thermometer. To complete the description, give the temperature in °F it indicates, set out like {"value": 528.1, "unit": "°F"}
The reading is {"value": 70, "unit": "°F"}
